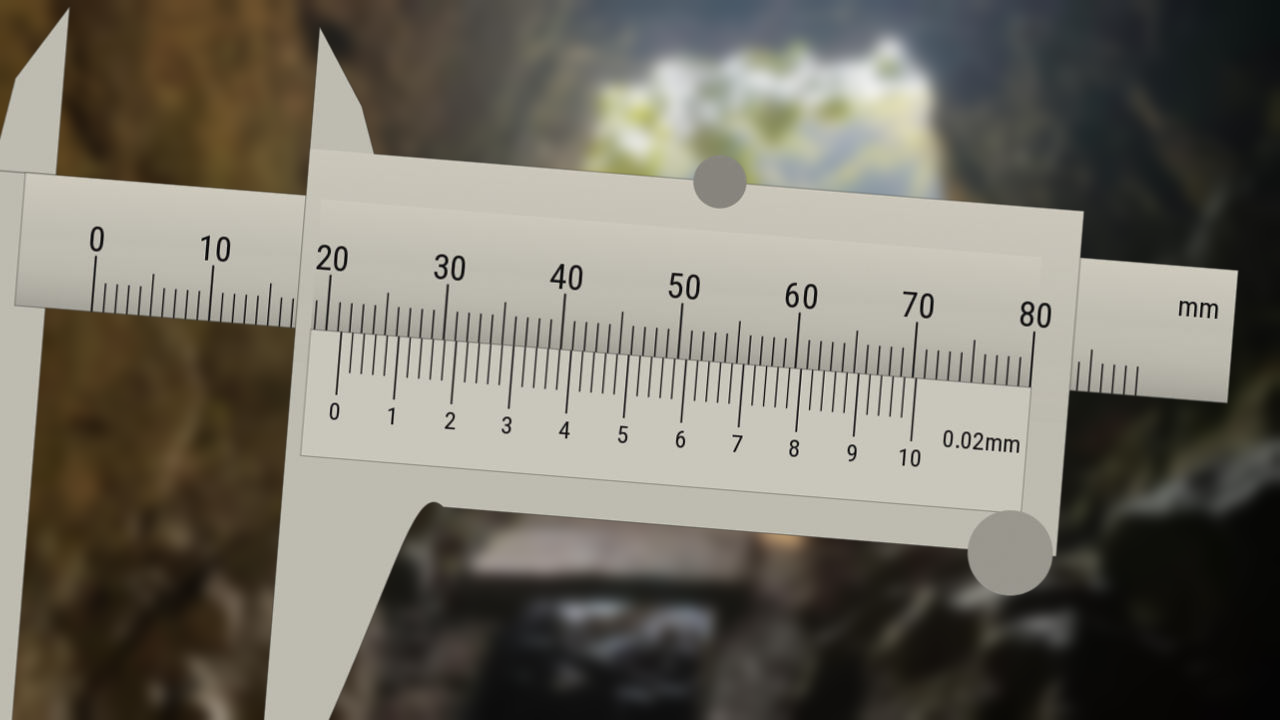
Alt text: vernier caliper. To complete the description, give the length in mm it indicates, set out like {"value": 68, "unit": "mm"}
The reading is {"value": 21.3, "unit": "mm"}
